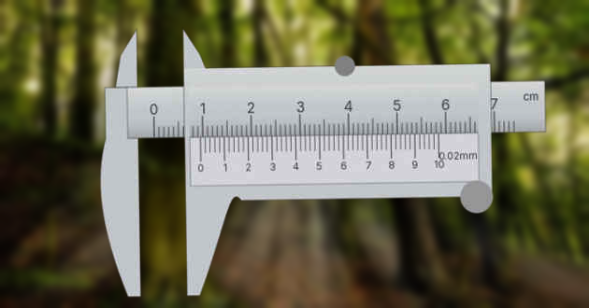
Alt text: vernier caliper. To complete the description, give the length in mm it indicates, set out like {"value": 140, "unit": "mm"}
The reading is {"value": 9.5, "unit": "mm"}
